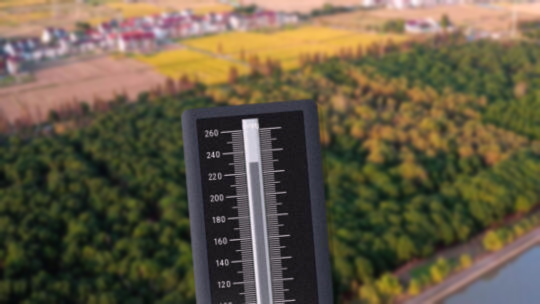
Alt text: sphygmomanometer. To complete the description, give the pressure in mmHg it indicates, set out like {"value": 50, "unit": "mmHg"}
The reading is {"value": 230, "unit": "mmHg"}
